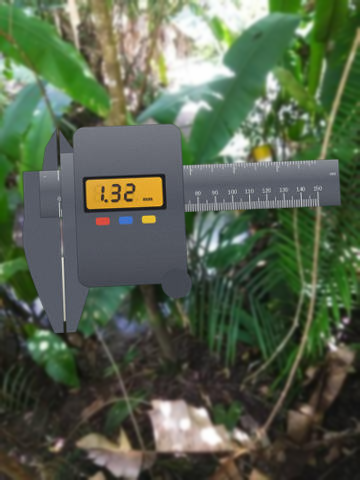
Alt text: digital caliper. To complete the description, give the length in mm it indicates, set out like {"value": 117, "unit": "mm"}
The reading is {"value": 1.32, "unit": "mm"}
